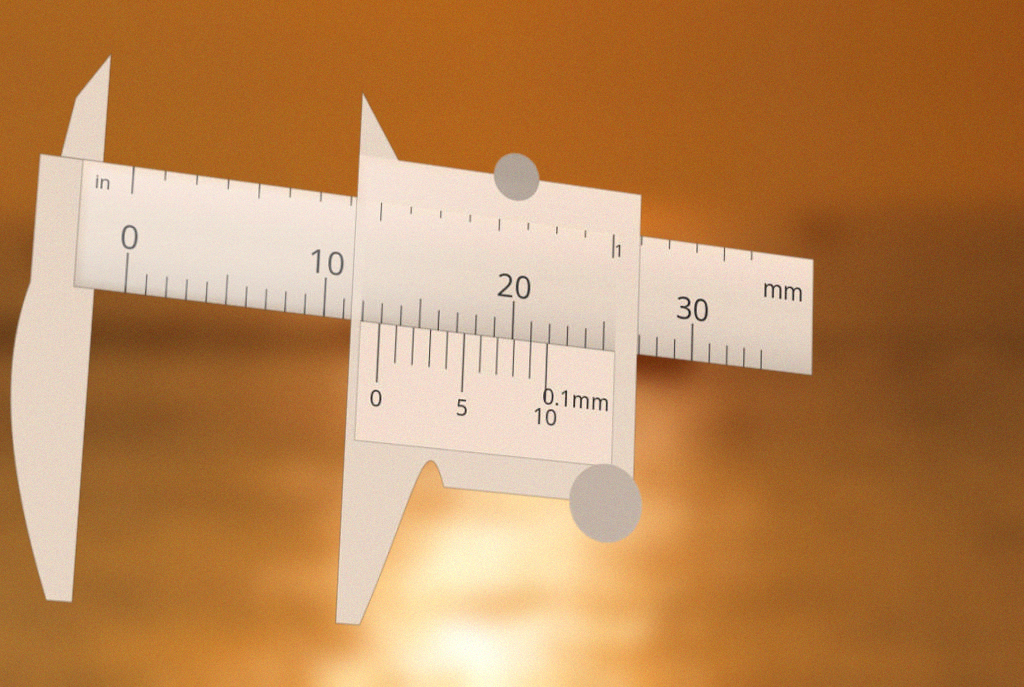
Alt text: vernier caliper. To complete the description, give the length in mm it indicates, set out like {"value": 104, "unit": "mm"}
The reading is {"value": 12.9, "unit": "mm"}
